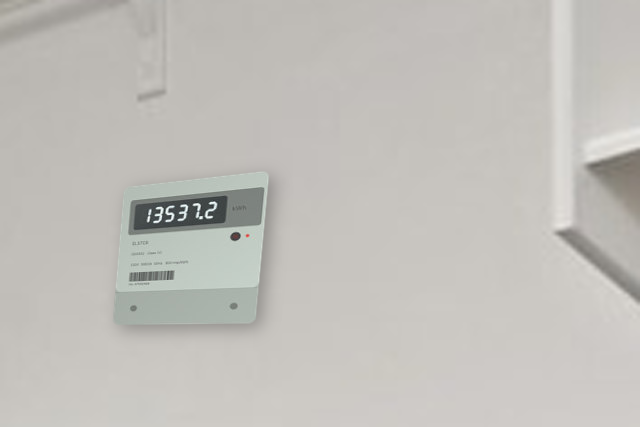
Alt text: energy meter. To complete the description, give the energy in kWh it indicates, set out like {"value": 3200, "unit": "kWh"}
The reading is {"value": 13537.2, "unit": "kWh"}
